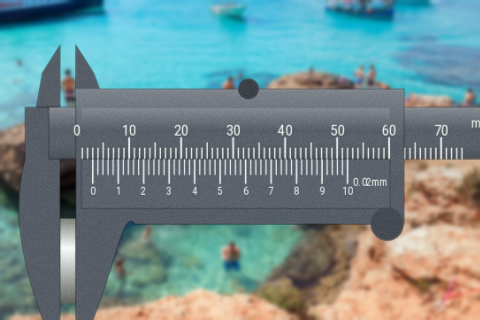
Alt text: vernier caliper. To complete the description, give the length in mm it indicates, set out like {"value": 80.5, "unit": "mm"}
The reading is {"value": 3.0, "unit": "mm"}
